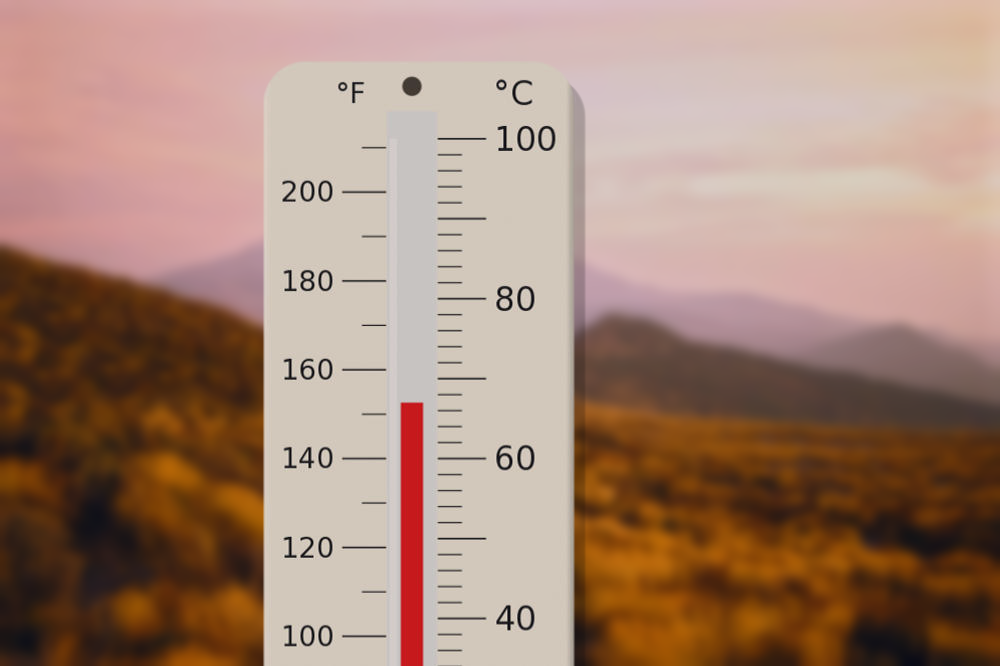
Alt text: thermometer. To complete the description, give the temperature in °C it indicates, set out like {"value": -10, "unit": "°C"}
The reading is {"value": 67, "unit": "°C"}
